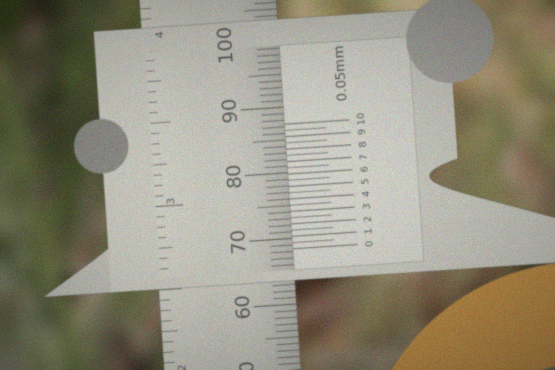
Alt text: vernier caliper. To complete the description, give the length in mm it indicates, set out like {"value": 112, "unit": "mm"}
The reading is {"value": 68.4, "unit": "mm"}
